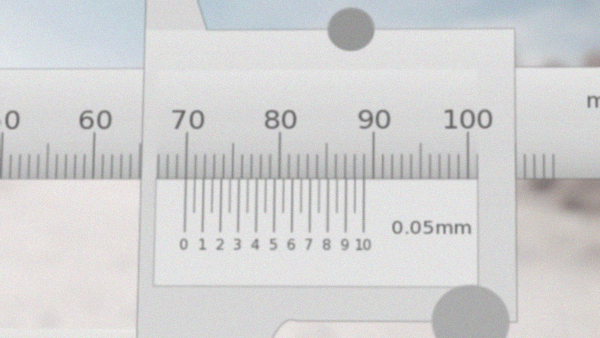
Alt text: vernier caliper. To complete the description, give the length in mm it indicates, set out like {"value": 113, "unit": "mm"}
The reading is {"value": 70.0, "unit": "mm"}
